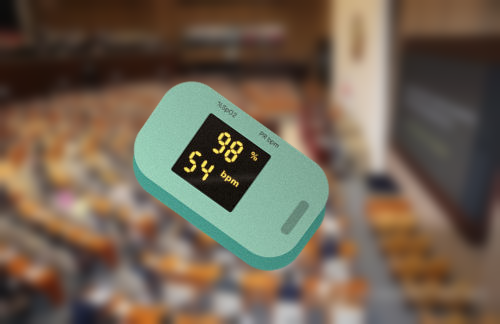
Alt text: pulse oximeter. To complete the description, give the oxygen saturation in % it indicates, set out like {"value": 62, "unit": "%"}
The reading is {"value": 98, "unit": "%"}
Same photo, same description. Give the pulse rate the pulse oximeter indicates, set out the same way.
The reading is {"value": 54, "unit": "bpm"}
